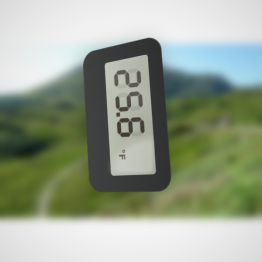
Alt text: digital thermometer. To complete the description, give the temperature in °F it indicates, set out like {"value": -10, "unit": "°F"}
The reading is {"value": 25.6, "unit": "°F"}
